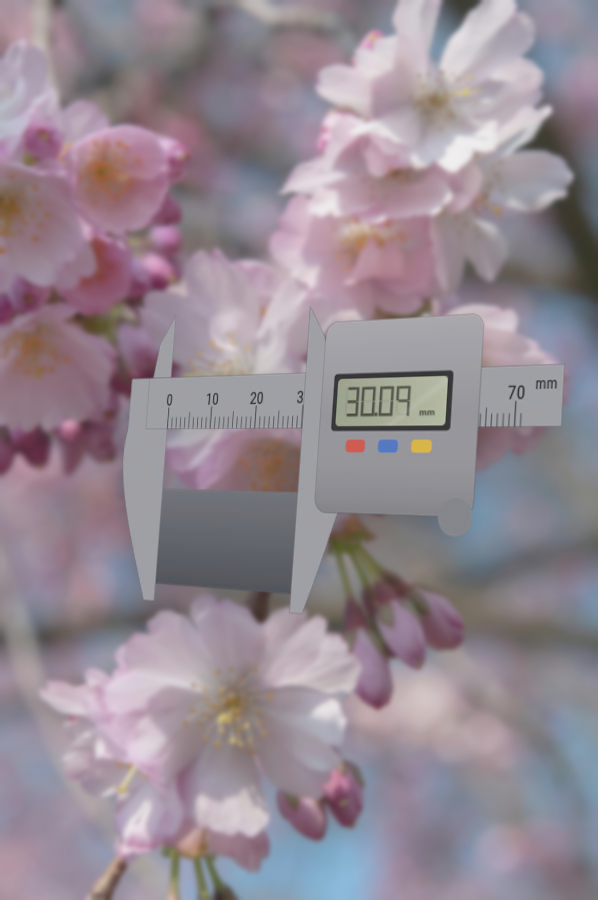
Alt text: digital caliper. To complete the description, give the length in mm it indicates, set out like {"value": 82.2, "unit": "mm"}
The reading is {"value": 30.09, "unit": "mm"}
